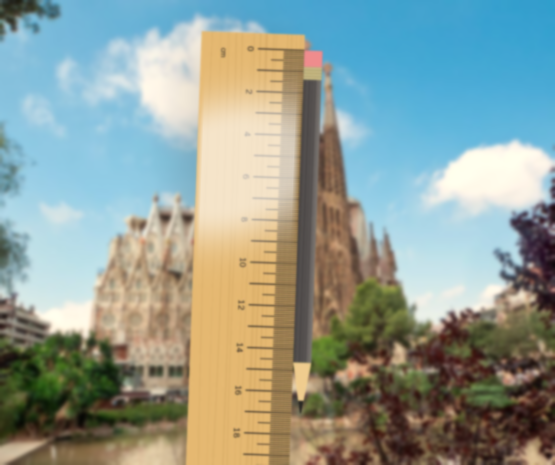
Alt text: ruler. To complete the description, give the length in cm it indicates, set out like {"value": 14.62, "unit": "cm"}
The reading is {"value": 17, "unit": "cm"}
